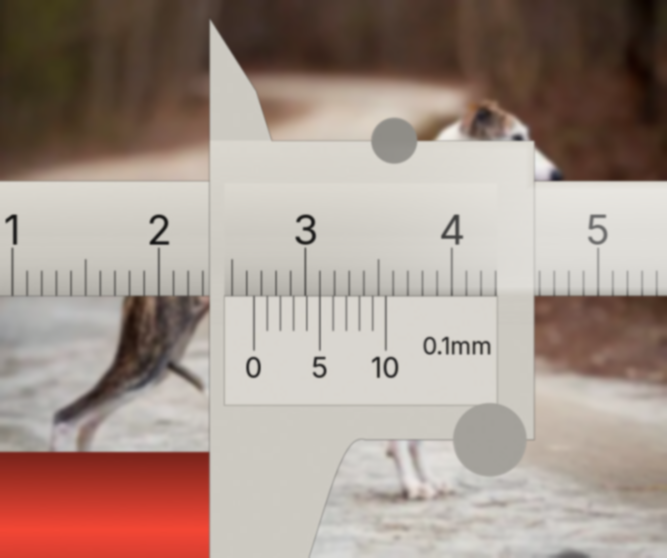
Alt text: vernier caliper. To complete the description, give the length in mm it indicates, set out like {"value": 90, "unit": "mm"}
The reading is {"value": 26.5, "unit": "mm"}
